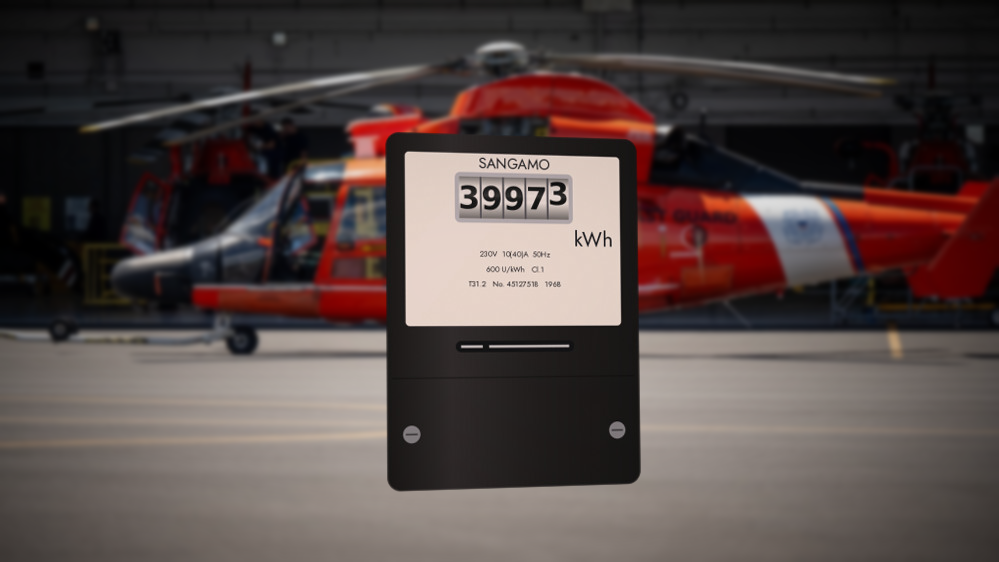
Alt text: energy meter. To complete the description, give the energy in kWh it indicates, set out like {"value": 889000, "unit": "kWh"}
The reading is {"value": 39973, "unit": "kWh"}
